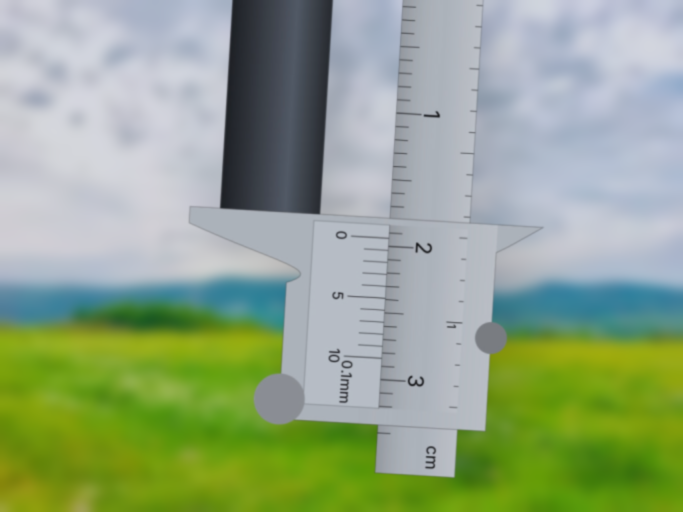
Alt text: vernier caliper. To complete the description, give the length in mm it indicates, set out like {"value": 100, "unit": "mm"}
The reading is {"value": 19.4, "unit": "mm"}
